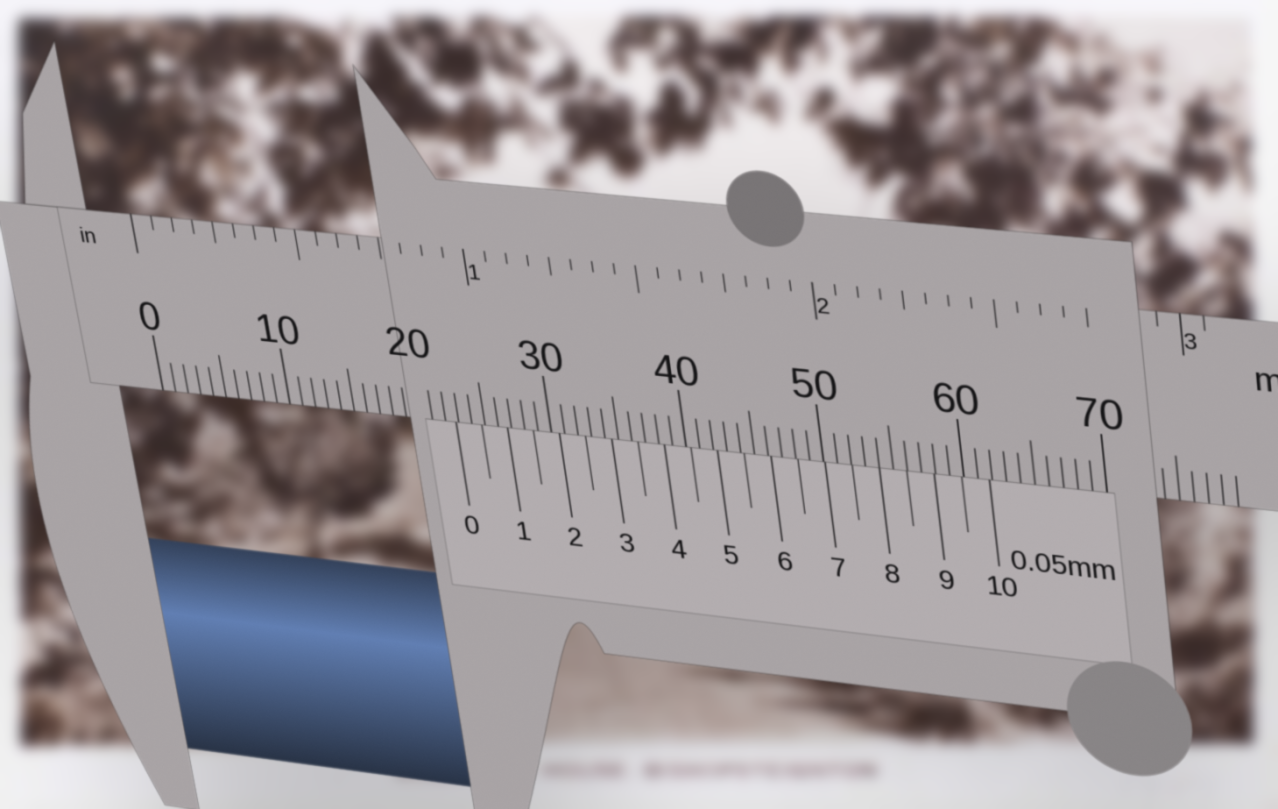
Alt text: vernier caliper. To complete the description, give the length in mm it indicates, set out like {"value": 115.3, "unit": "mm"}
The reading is {"value": 22.8, "unit": "mm"}
